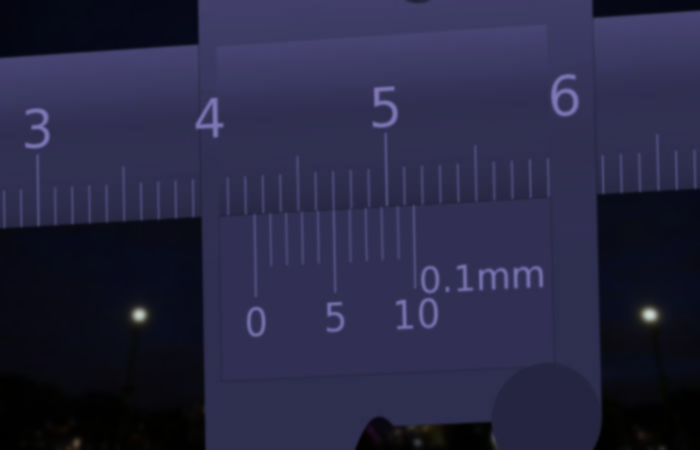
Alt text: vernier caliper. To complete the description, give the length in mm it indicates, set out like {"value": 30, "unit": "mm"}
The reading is {"value": 42.5, "unit": "mm"}
